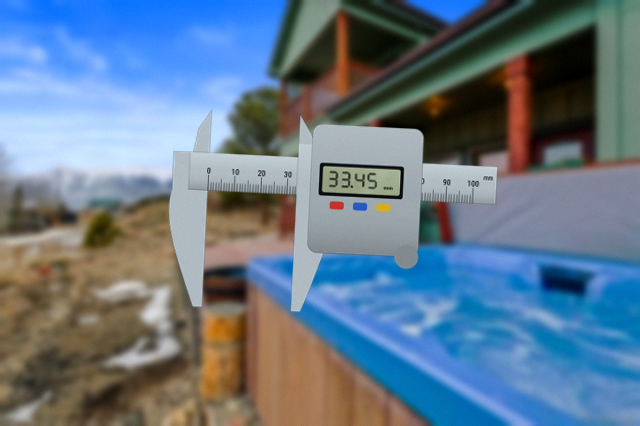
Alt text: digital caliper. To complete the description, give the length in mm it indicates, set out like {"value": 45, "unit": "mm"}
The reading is {"value": 33.45, "unit": "mm"}
